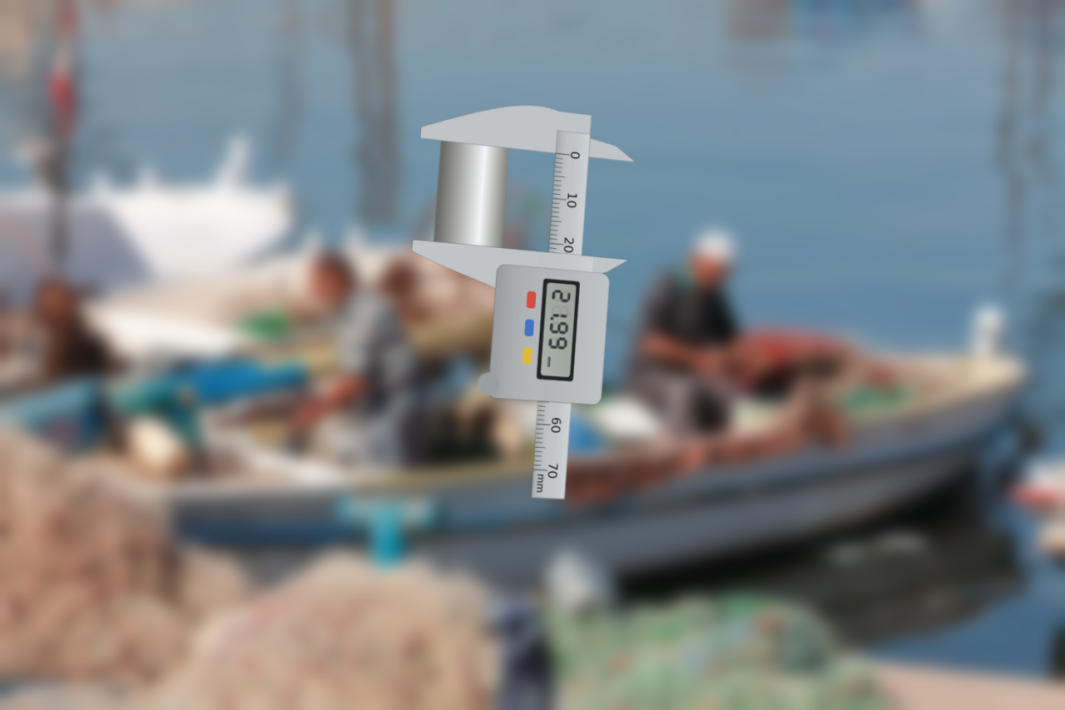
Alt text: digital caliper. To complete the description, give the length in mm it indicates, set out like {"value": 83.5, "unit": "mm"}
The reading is {"value": 21.99, "unit": "mm"}
